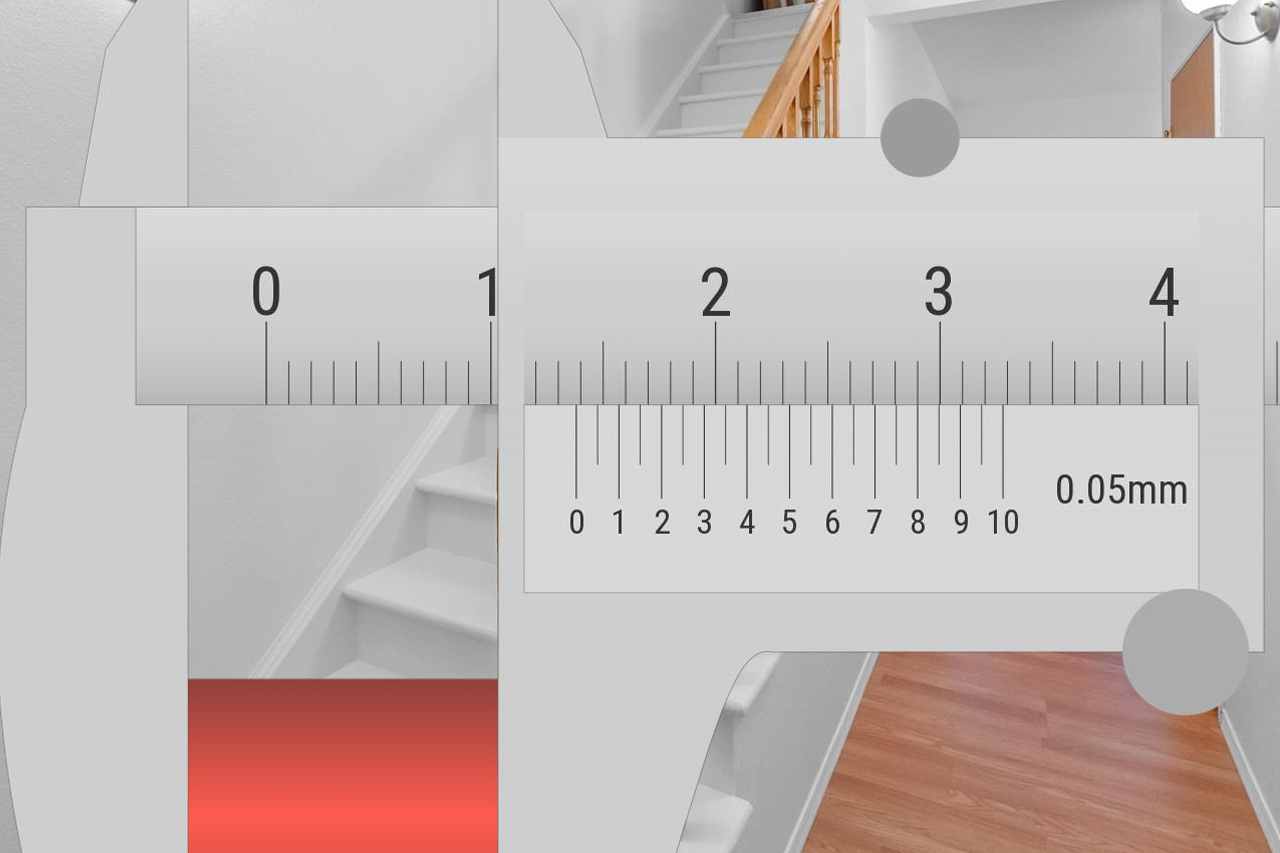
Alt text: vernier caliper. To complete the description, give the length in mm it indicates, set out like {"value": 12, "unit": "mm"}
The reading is {"value": 13.8, "unit": "mm"}
